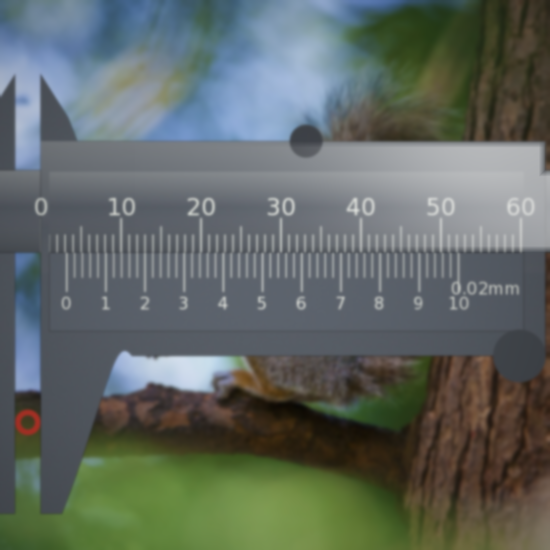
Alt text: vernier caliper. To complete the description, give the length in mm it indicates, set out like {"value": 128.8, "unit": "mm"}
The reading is {"value": 3.2, "unit": "mm"}
